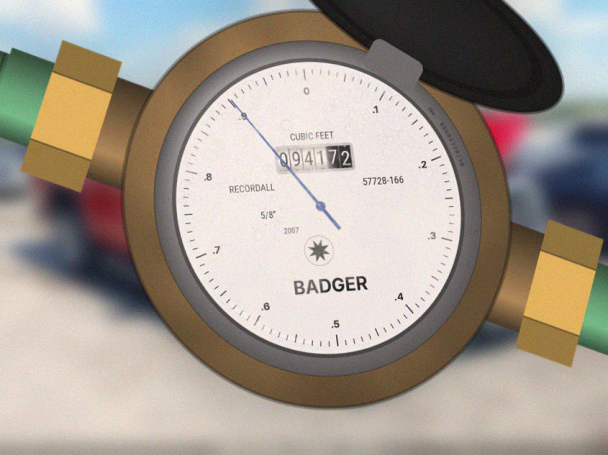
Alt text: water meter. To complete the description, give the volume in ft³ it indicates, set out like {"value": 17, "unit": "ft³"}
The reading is {"value": 94171.90, "unit": "ft³"}
